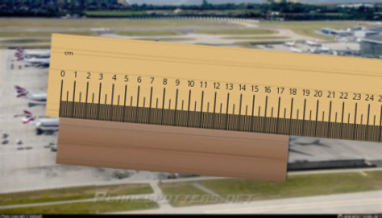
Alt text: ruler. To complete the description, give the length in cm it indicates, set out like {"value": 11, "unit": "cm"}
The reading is {"value": 18, "unit": "cm"}
